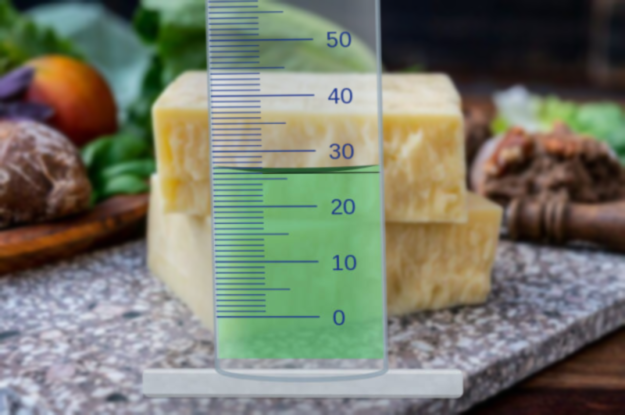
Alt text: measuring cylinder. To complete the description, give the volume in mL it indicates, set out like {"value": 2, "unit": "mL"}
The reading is {"value": 26, "unit": "mL"}
